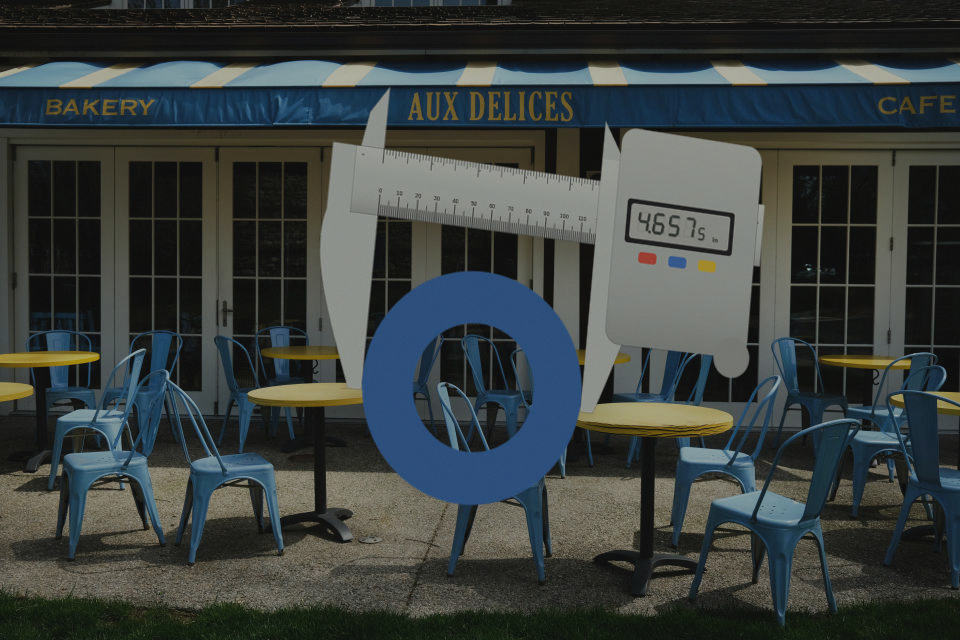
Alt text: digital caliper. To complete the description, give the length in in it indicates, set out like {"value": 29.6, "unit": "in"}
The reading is {"value": 4.6575, "unit": "in"}
